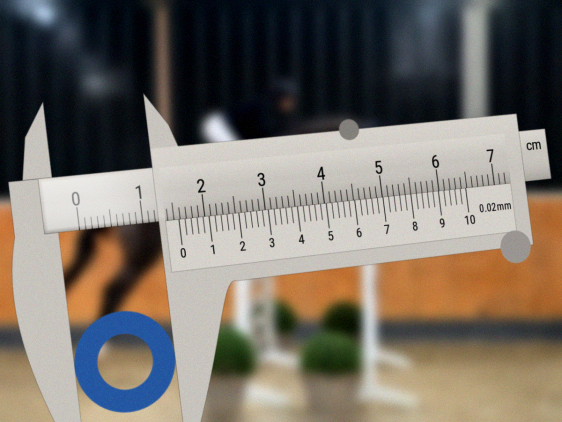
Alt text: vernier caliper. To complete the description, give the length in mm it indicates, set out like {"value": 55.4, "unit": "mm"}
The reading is {"value": 15.8, "unit": "mm"}
